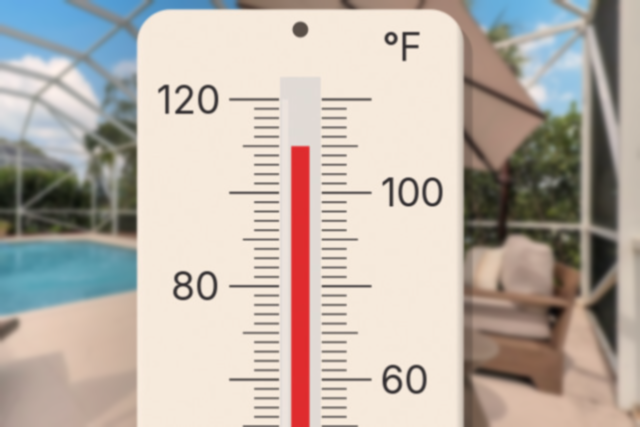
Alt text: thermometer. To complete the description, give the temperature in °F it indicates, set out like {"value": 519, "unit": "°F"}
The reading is {"value": 110, "unit": "°F"}
